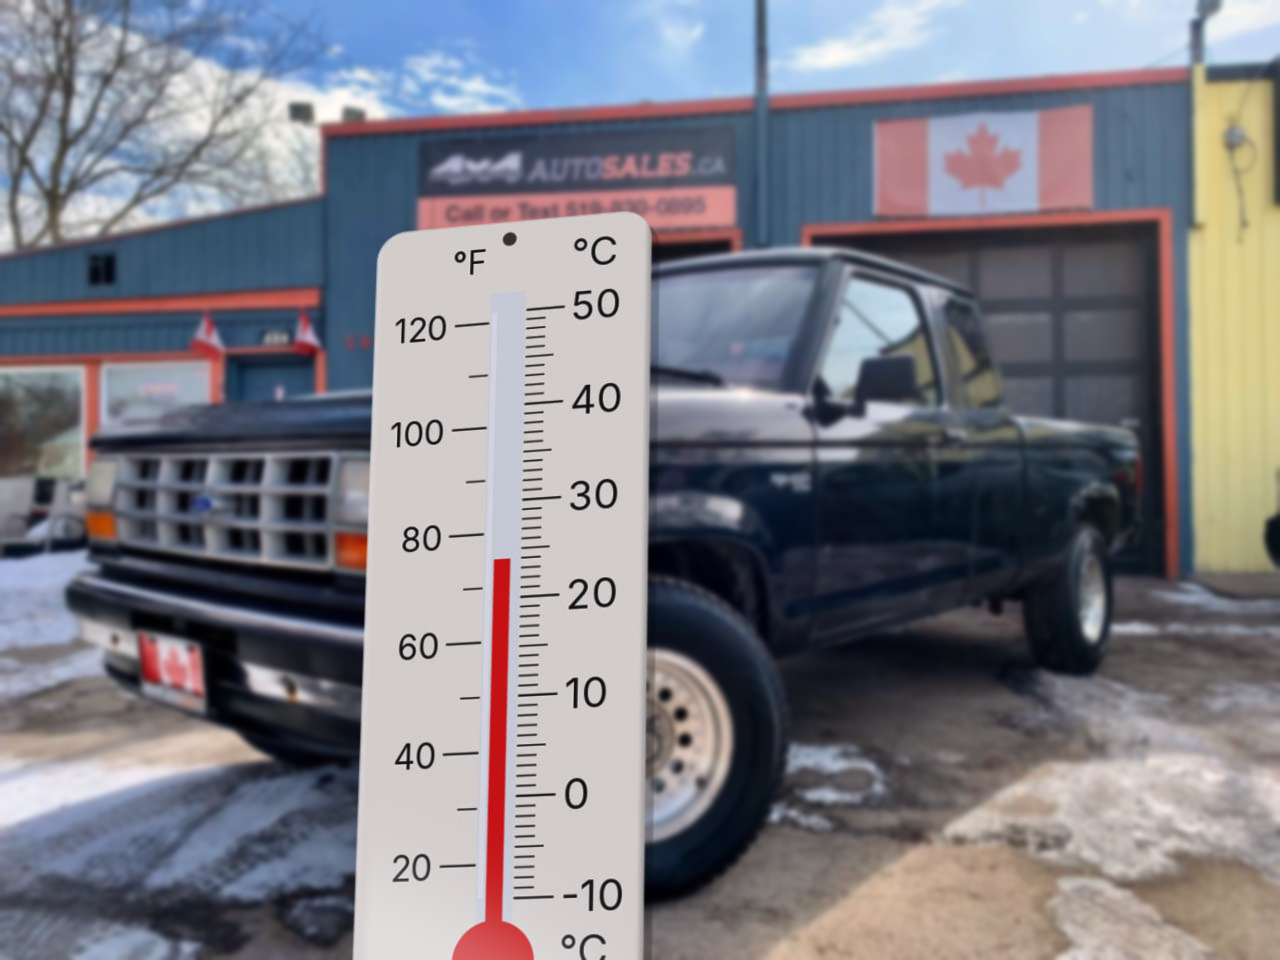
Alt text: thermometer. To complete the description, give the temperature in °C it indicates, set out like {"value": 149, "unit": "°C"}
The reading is {"value": 24, "unit": "°C"}
